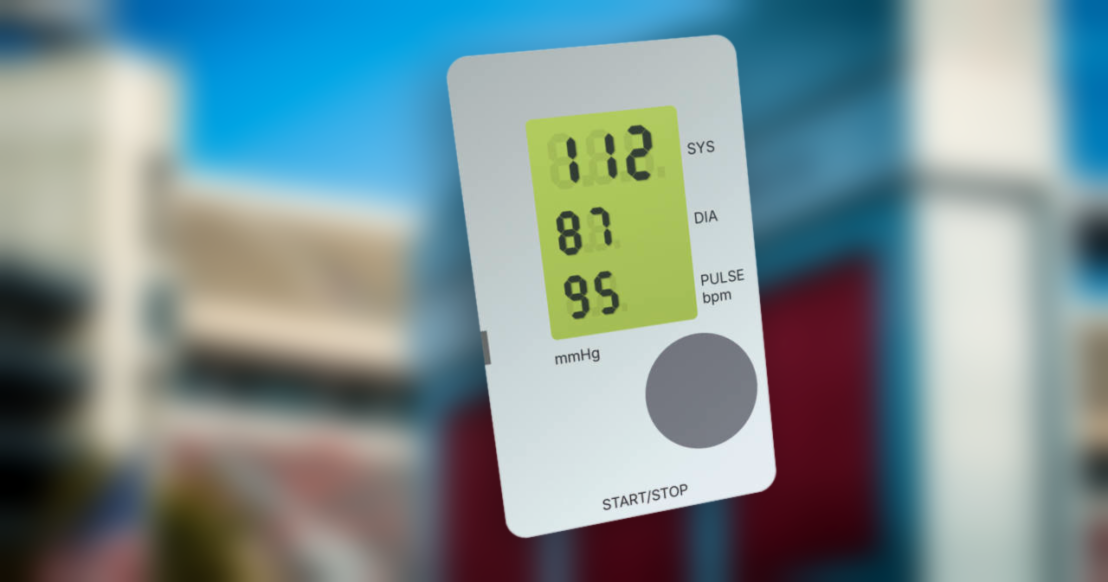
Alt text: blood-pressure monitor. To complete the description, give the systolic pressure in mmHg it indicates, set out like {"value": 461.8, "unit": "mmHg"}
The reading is {"value": 112, "unit": "mmHg"}
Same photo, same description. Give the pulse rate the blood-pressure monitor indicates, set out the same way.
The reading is {"value": 95, "unit": "bpm"}
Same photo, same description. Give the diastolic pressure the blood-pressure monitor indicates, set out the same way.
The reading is {"value": 87, "unit": "mmHg"}
